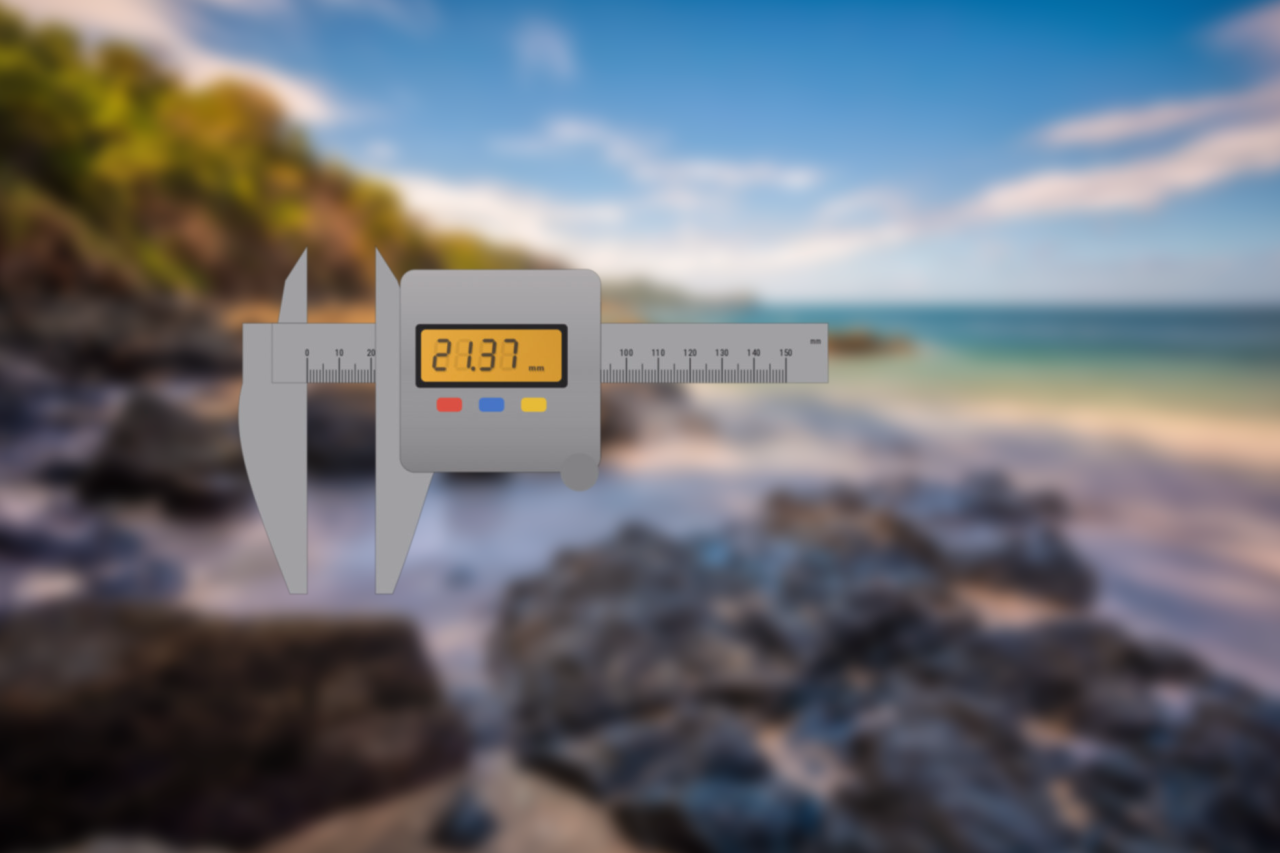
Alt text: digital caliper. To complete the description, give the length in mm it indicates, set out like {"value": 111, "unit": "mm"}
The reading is {"value": 21.37, "unit": "mm"}
